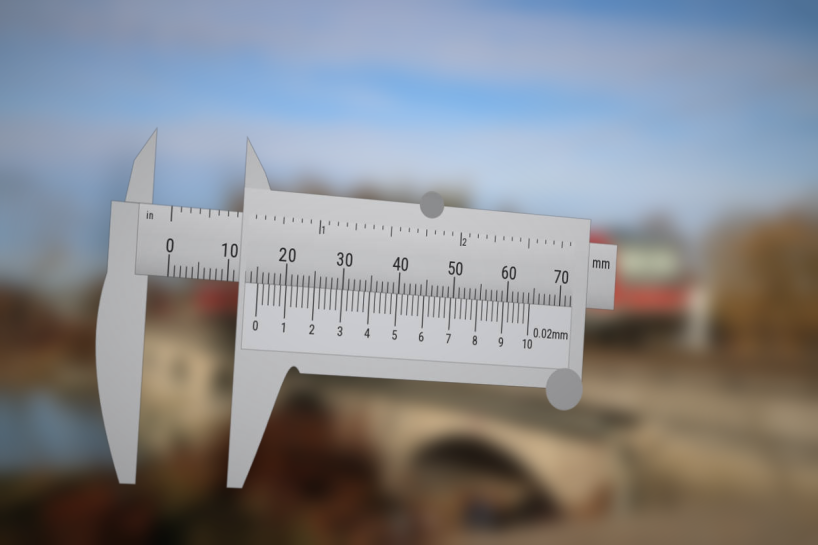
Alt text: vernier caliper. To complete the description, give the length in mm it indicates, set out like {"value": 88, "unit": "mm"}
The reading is {"value": 15.2, "unit": "mm"}
